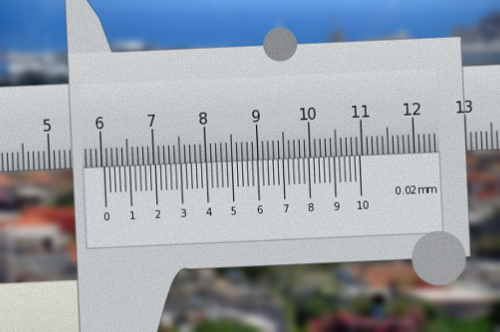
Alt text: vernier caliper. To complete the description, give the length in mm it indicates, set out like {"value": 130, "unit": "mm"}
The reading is {"value": 60.5, "unit": "mm"}
